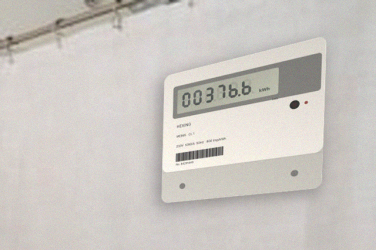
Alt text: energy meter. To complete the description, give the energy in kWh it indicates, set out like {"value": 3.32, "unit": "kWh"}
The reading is {"value": 376.6, "unit": "kWh"}
